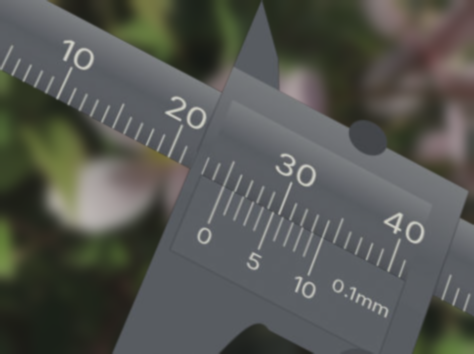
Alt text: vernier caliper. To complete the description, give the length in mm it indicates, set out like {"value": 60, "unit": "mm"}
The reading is {"value": 25.0, "unit": "mm"}
